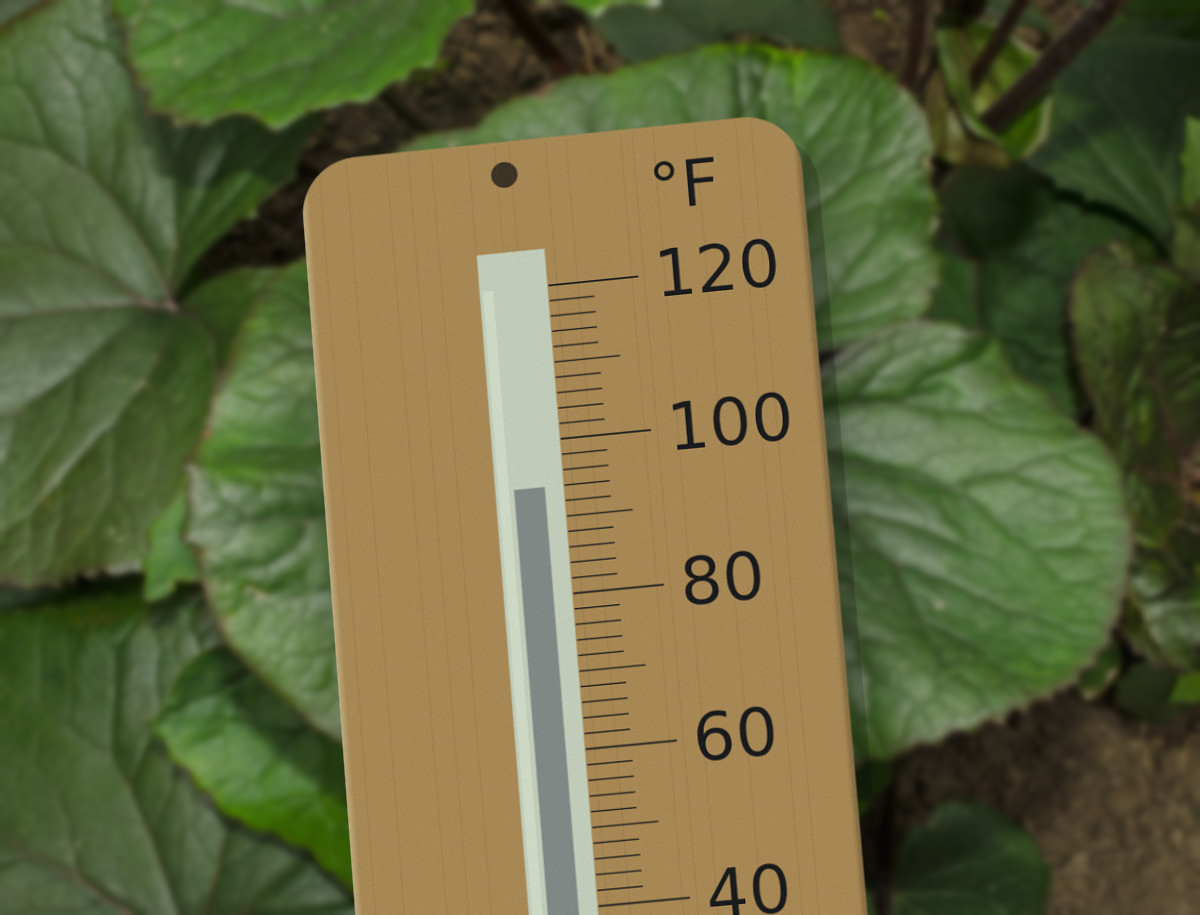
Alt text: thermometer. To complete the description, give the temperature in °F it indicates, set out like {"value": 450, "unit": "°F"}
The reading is {"value": 94, "unit": "°F"}
